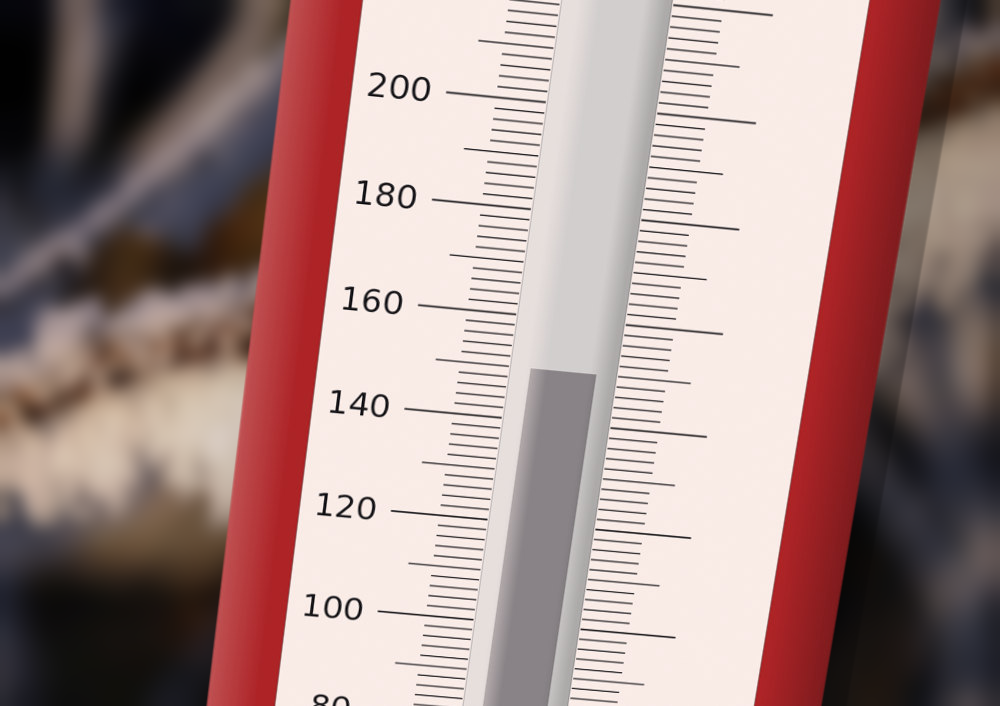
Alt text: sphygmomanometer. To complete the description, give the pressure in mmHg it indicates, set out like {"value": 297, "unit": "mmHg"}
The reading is {"value": 150, "unit": "mmHg"}
